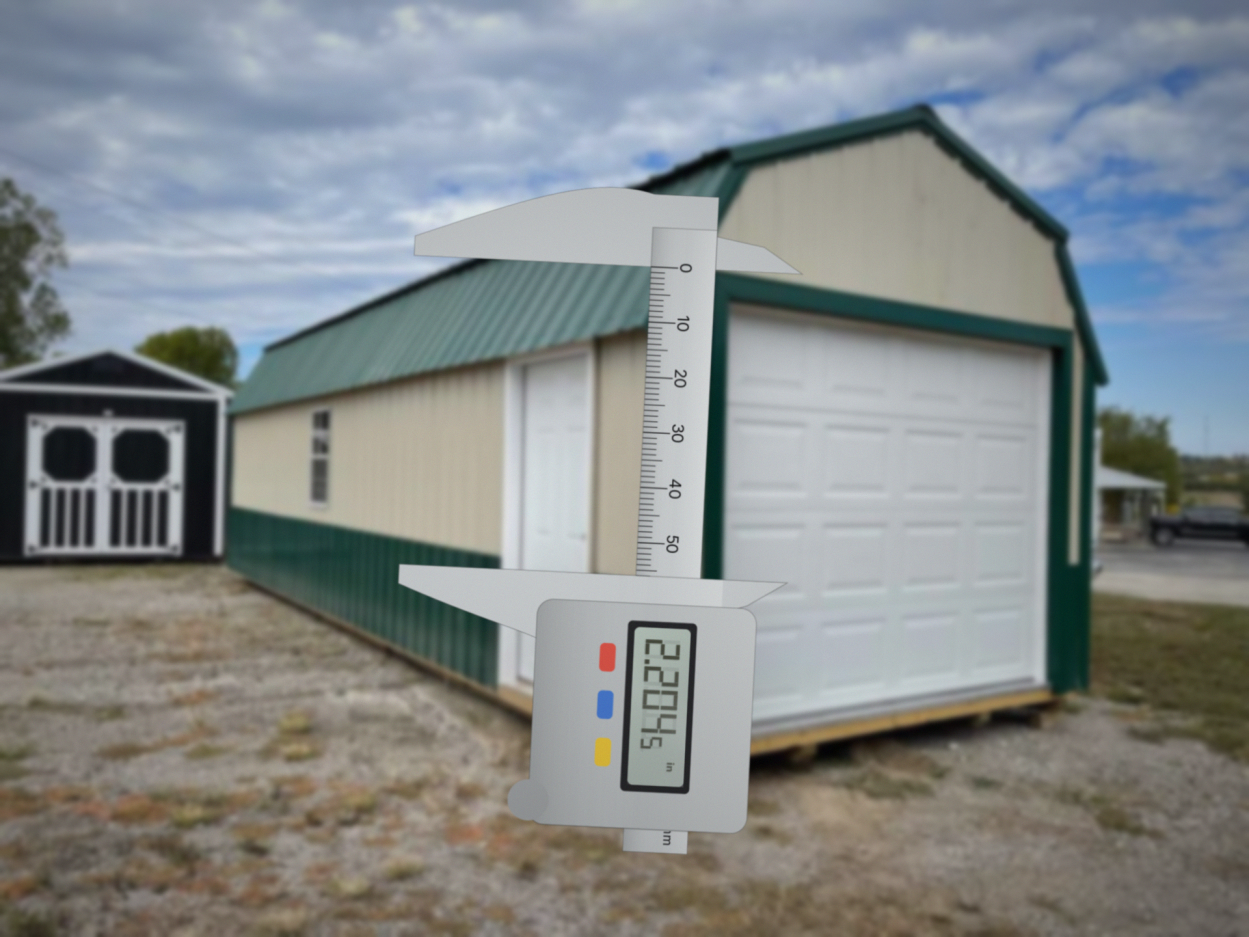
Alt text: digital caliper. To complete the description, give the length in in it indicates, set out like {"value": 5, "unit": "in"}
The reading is {"value": 2.2045, "unit": "in"}
